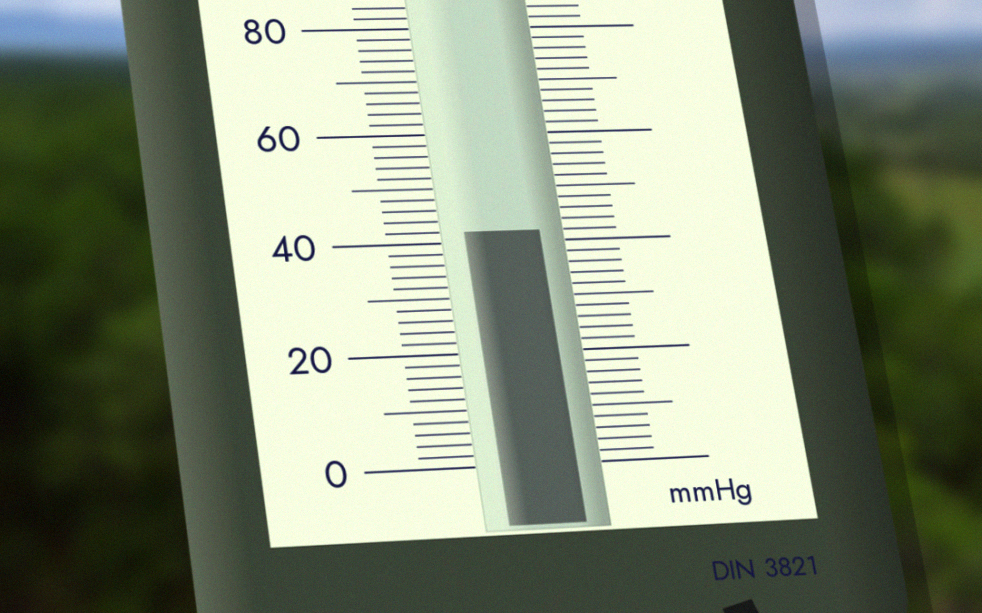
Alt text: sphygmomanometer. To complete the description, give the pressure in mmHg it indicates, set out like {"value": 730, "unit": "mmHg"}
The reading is {"value": 42, "unit": "mmHg"}
